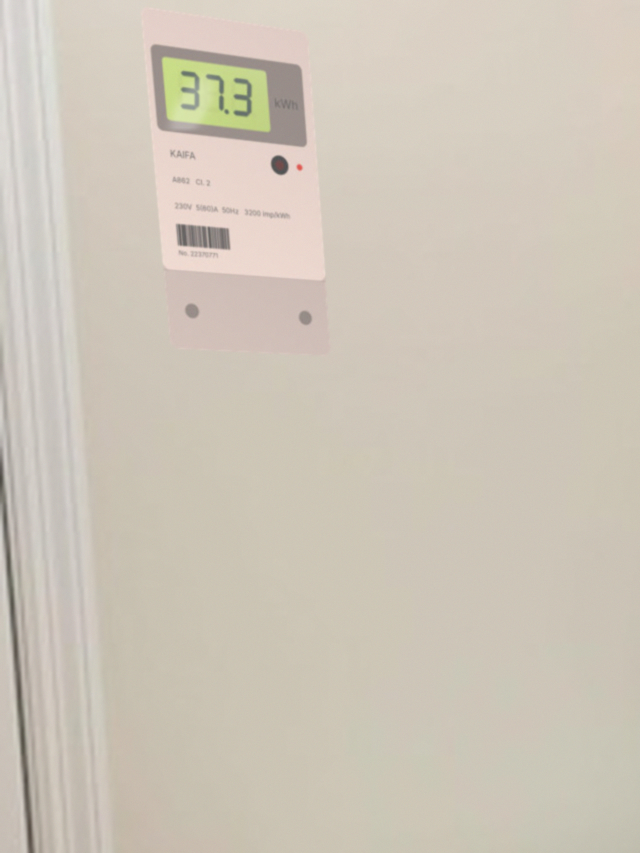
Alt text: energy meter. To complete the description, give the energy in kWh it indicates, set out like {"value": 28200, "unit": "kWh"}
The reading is {"value": 37.3, "unit": "kWh"}
